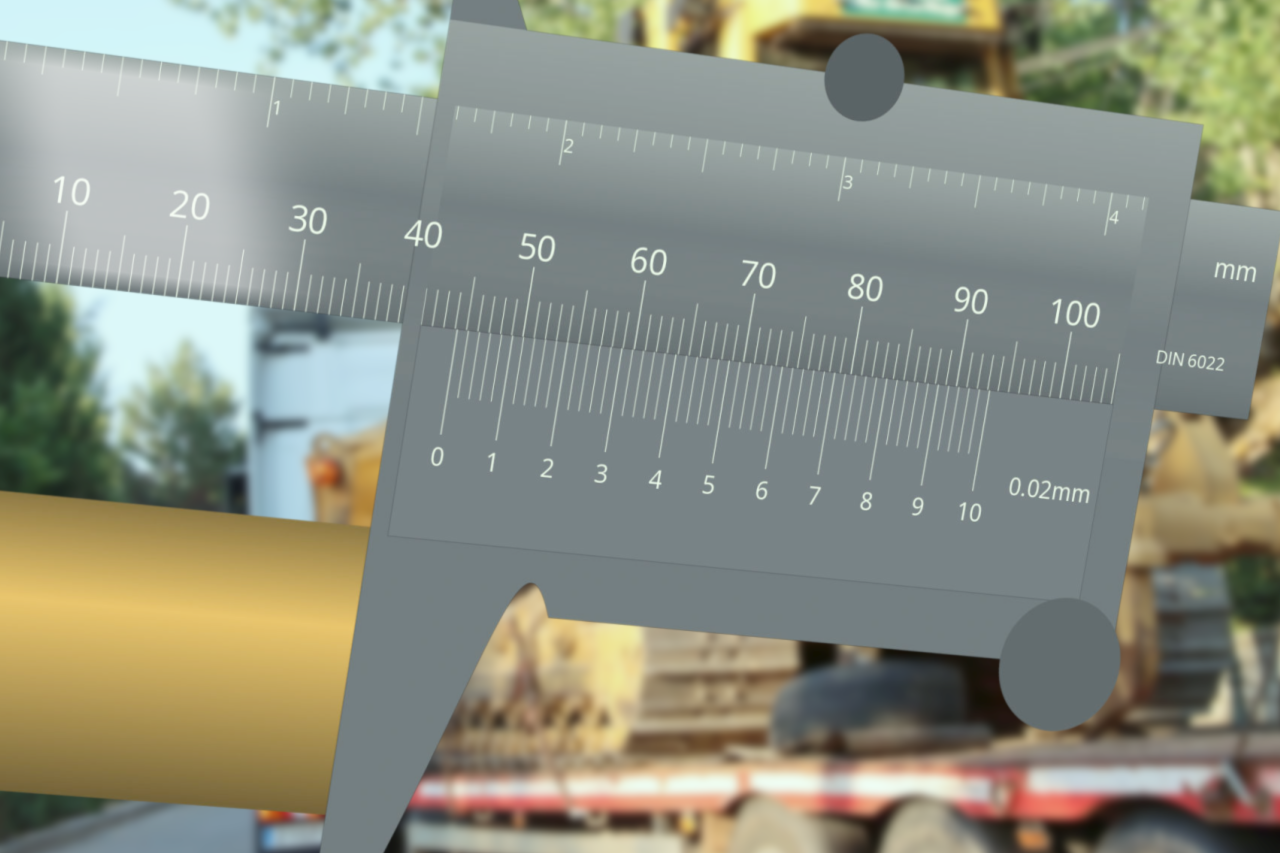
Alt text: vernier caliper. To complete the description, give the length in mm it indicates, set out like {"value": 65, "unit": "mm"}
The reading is {"value": 44.2, "unit": "mm"}
